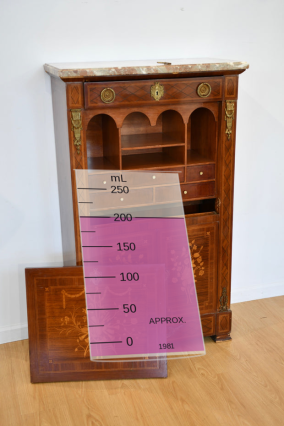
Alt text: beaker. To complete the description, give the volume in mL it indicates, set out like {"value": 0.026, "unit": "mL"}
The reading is {"value": 200, "unit": "mL"}
